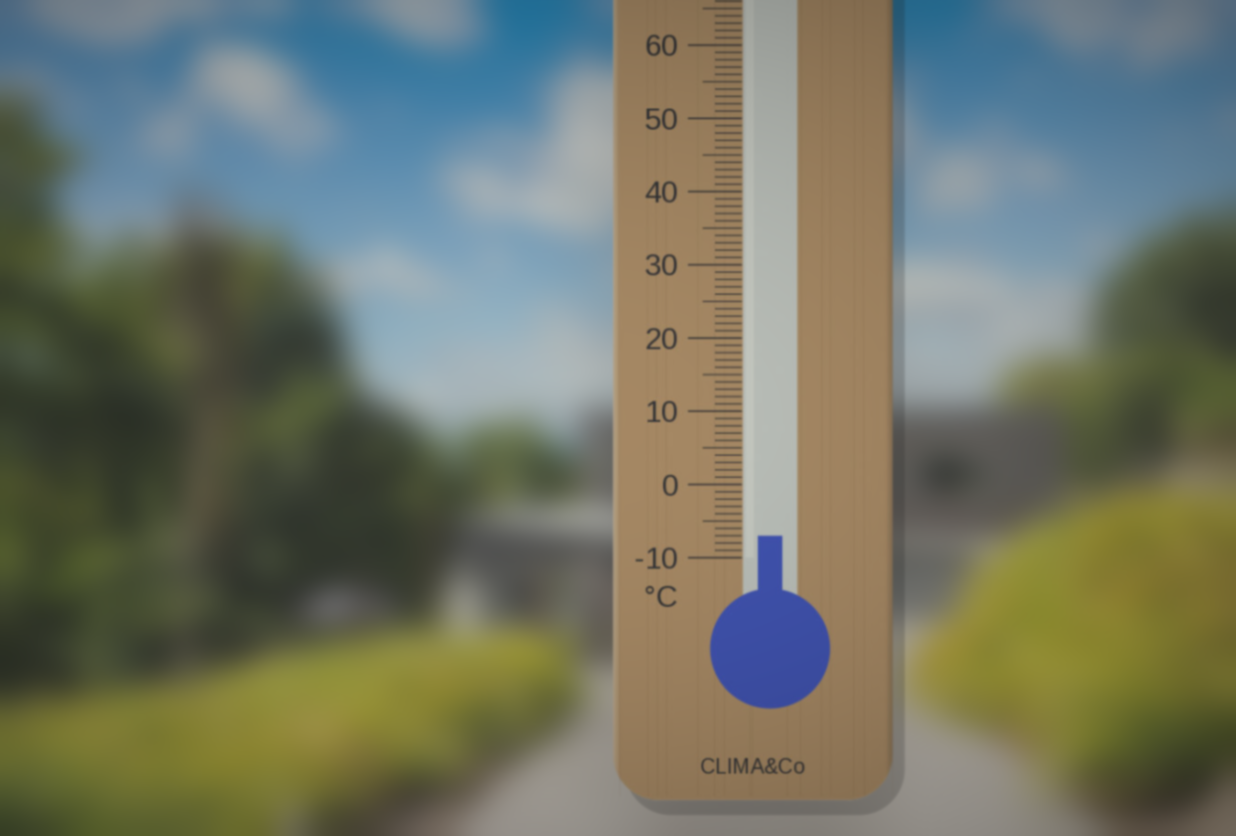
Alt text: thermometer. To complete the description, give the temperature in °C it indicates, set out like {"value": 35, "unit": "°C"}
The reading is {"value": -7, "unit": "°C"}
